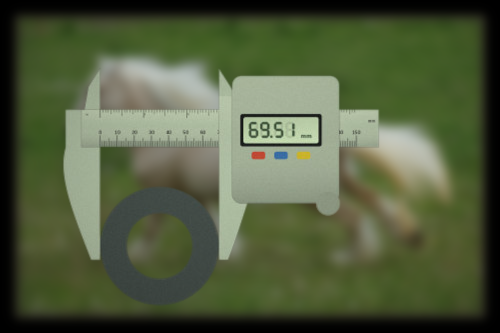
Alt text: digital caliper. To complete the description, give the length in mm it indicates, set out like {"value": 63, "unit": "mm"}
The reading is {"value": 69.51, "unit": "mm"}
